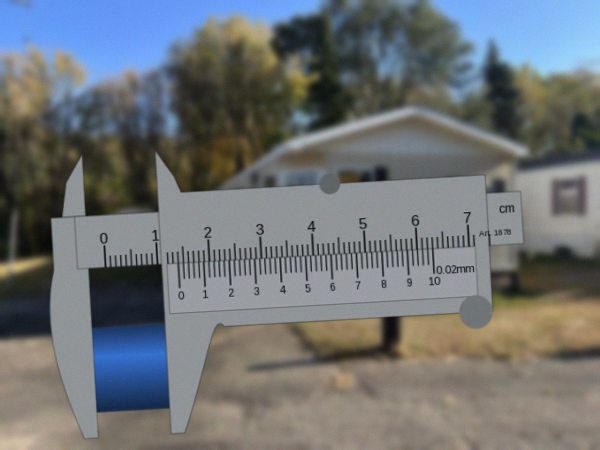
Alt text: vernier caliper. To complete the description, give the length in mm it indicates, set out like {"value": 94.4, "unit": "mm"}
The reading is {"value": 14.0, "unit": "mm"}
